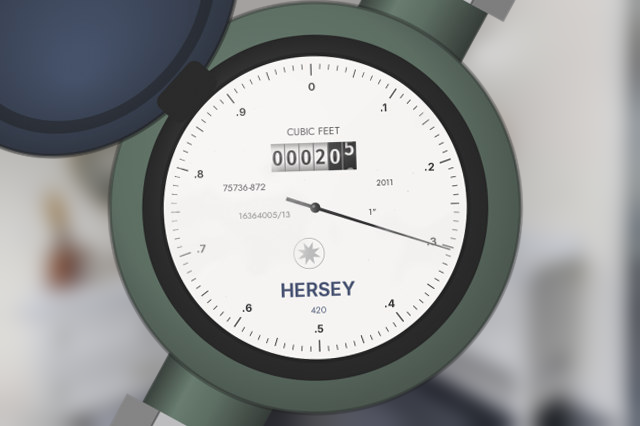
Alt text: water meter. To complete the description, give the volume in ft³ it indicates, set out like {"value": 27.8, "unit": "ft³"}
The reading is {"value": 205.30, "unit": "ft³"}
